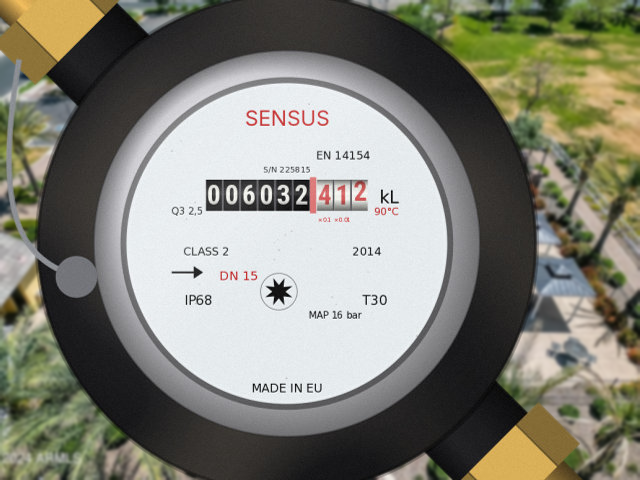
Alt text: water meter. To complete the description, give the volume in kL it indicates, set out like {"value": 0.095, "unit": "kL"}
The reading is {"value": 6032.412, "unit": "kL"}
